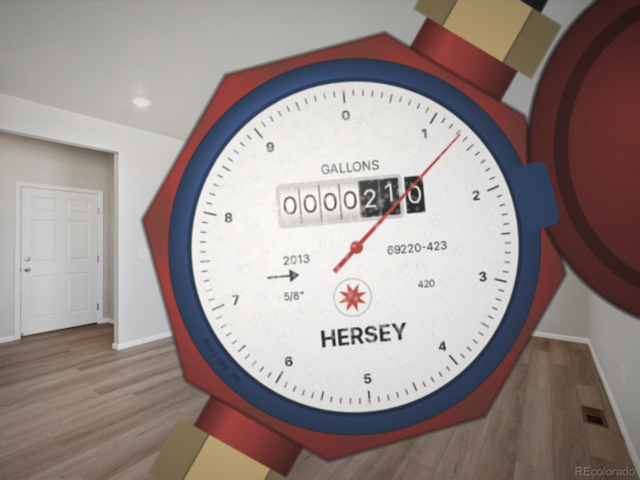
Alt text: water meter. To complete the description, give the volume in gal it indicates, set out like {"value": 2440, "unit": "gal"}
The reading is {"value": 211.3, "unit": "gal"}
